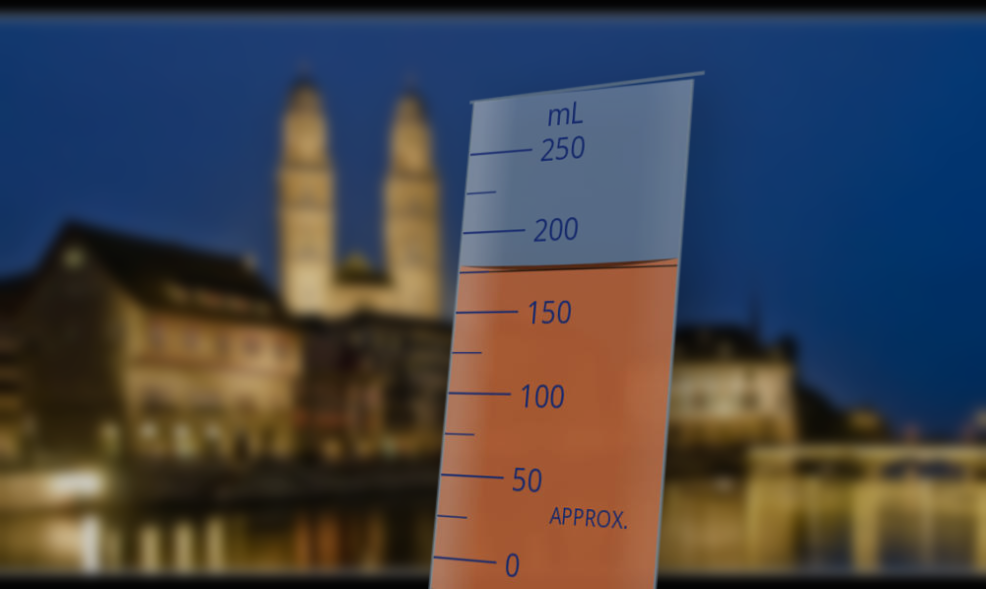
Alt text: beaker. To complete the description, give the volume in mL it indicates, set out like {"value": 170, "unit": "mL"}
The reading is {"value": 175, "unit": "mL"}
